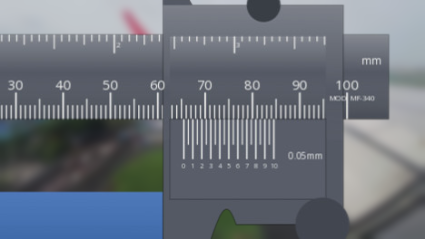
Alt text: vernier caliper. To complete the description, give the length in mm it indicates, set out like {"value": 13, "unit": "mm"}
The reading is {"value": 65.5, "unit": "mm"}
